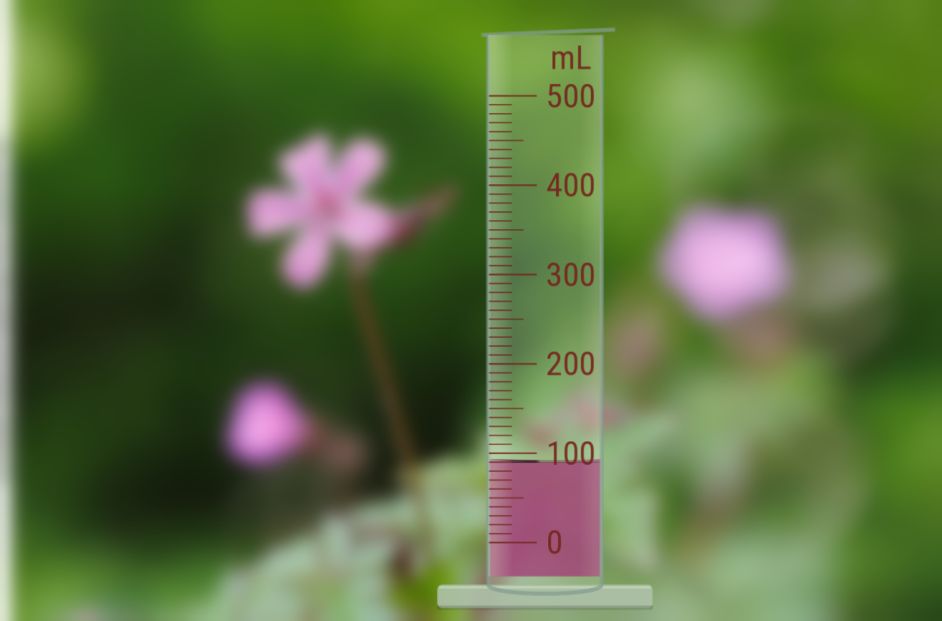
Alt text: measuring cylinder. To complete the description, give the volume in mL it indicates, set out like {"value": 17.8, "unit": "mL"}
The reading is {"value": 90, "unit": "mL"}
